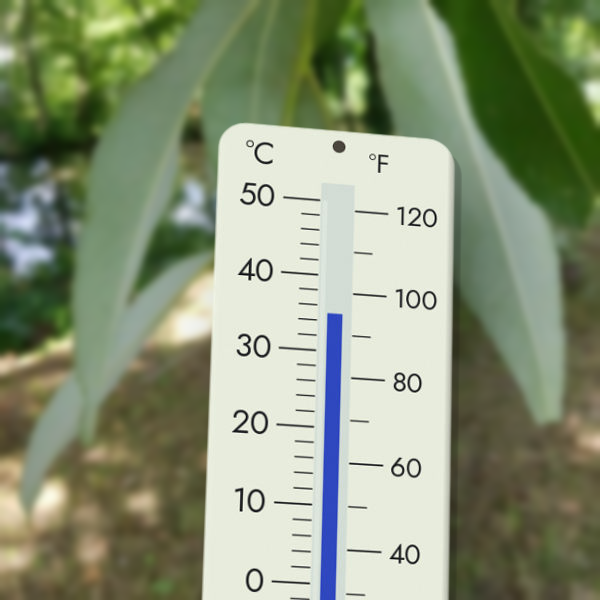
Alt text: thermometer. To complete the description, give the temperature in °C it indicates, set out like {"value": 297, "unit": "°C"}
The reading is {"value": 35, "unit": "°C"}
